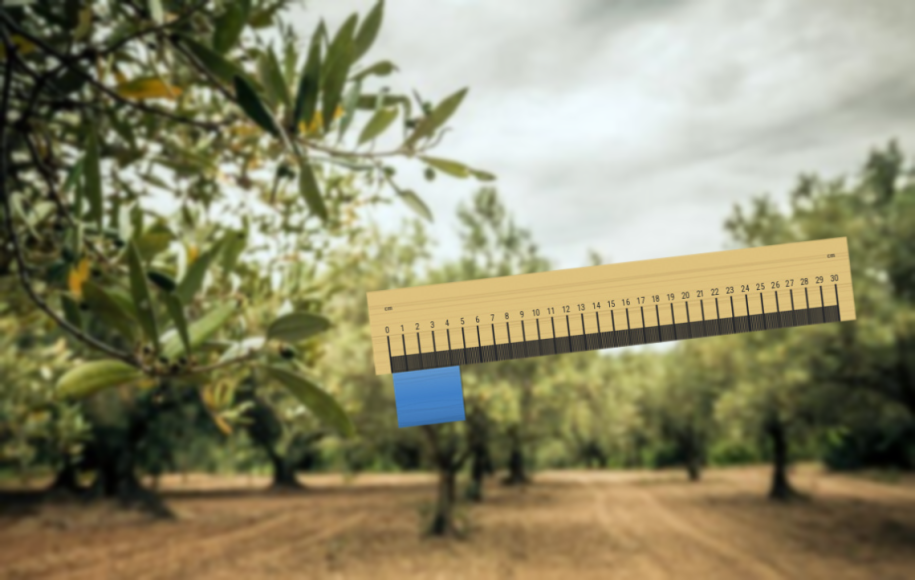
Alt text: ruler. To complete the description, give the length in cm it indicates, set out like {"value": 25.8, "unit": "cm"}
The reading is {"value": 4.5, "unit": "cm"}
